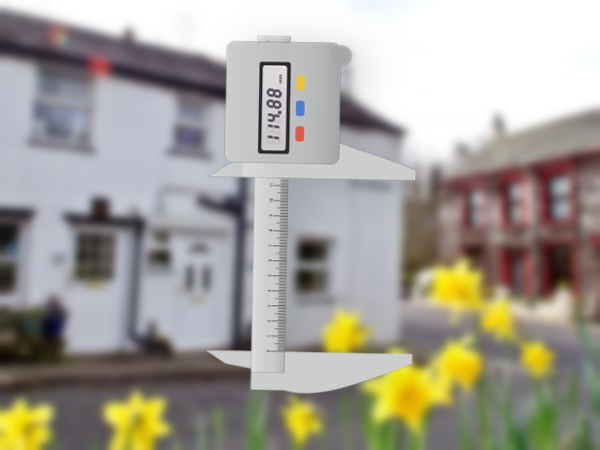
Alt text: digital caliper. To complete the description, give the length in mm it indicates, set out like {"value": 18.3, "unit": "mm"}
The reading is {"value": 114.88, "unit": "mm"}
